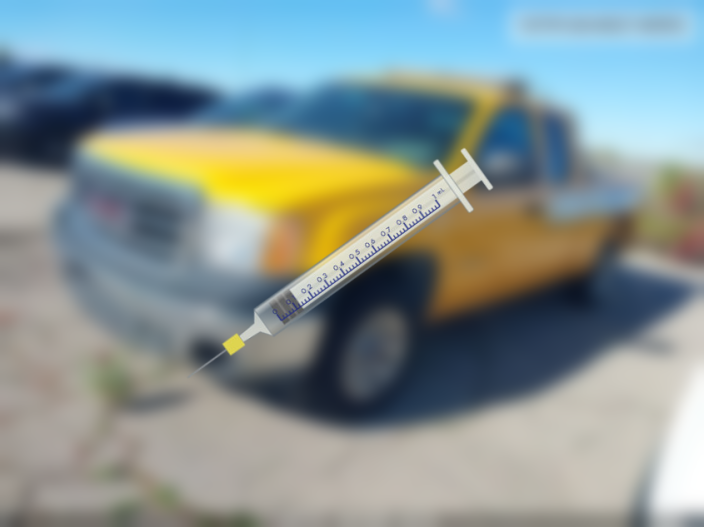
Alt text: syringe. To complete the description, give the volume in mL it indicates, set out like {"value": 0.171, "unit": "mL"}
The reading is {"value": 0, "unit": "mL"}
